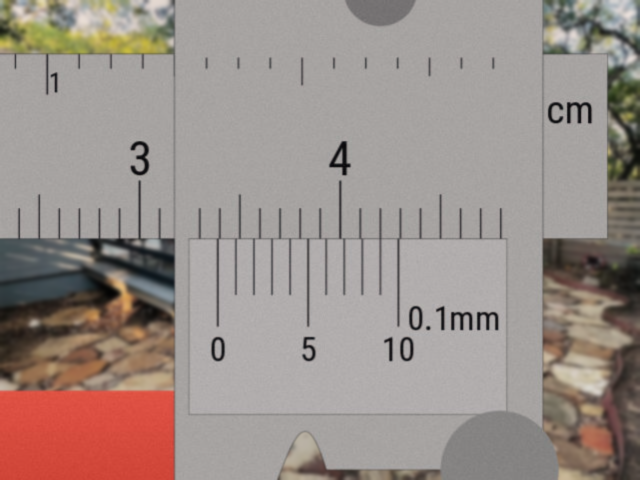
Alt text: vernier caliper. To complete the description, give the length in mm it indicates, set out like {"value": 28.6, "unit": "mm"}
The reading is {"value": 33.9, "unit": "mm"}
